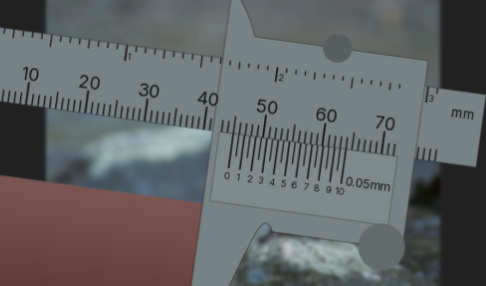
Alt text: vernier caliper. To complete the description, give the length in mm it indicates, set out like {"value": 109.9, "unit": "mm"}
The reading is {"value": 45.0, "unit": "mm"}
